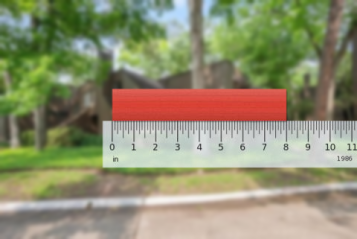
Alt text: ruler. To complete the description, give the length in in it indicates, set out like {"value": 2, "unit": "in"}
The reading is {"value": 8, "unit": "in"}
